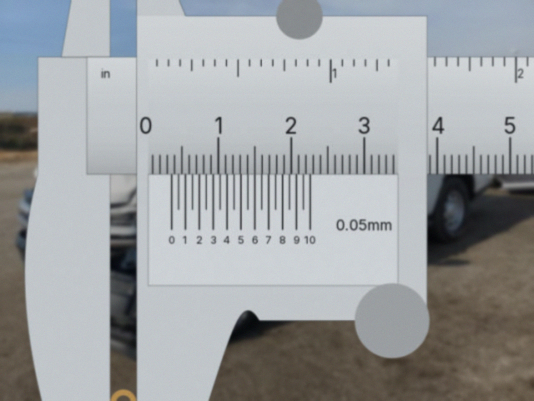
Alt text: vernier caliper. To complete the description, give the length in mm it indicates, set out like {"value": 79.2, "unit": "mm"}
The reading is {"value": 3.6, "unit": "mm"}
